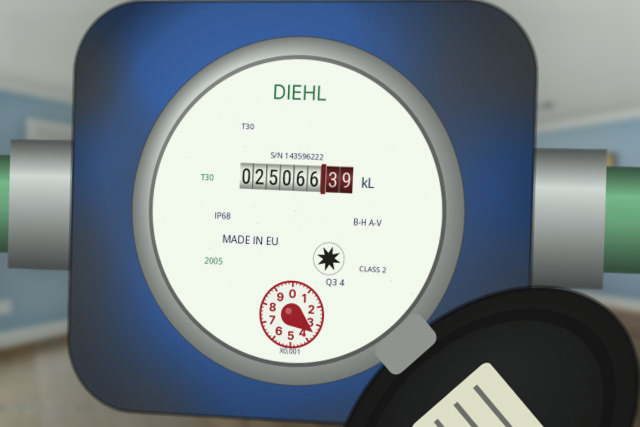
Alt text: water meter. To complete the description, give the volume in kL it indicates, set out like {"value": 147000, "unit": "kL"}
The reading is {"value": 25066.393, "unit": "kL"}
